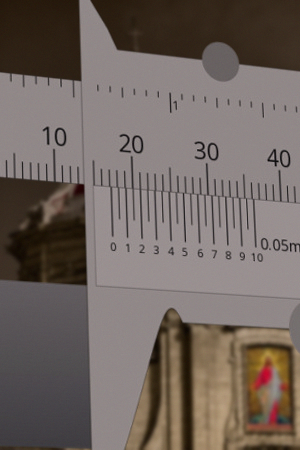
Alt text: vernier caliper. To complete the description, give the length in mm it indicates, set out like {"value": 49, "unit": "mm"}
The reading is {"value": 17.2, "unit": "mm"}
